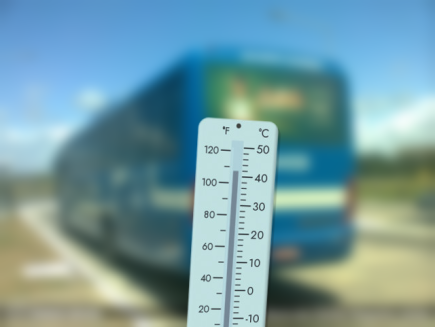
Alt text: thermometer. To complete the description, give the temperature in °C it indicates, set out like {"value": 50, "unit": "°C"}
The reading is {"value": 42, "unit": "°C"}
